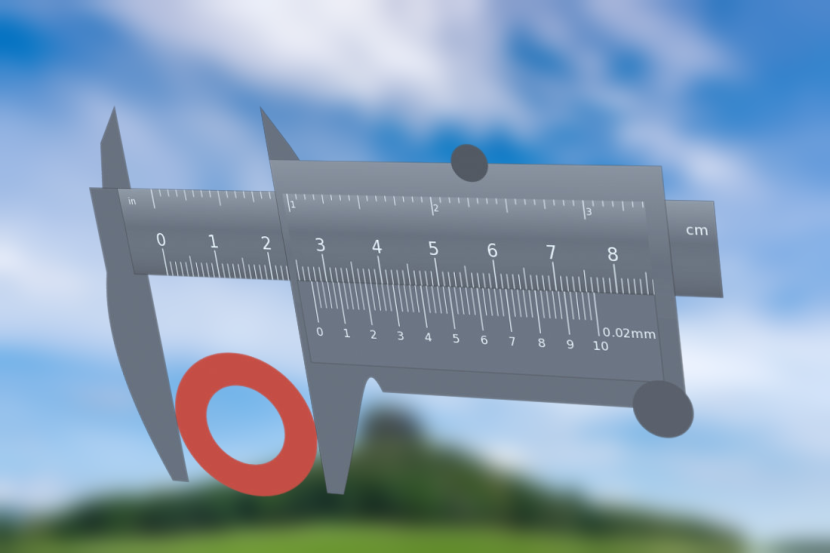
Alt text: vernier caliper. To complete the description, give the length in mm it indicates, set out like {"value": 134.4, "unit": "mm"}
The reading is {"value": 27.2, "unit": "mm"}
